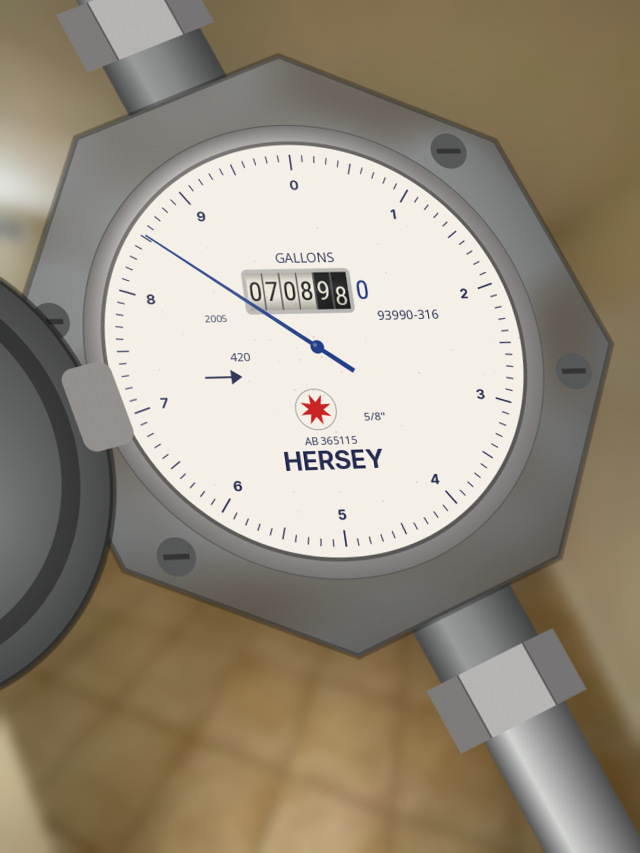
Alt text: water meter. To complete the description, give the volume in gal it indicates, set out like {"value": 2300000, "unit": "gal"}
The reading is {"value": 708978.5, "unit": "gal"}
